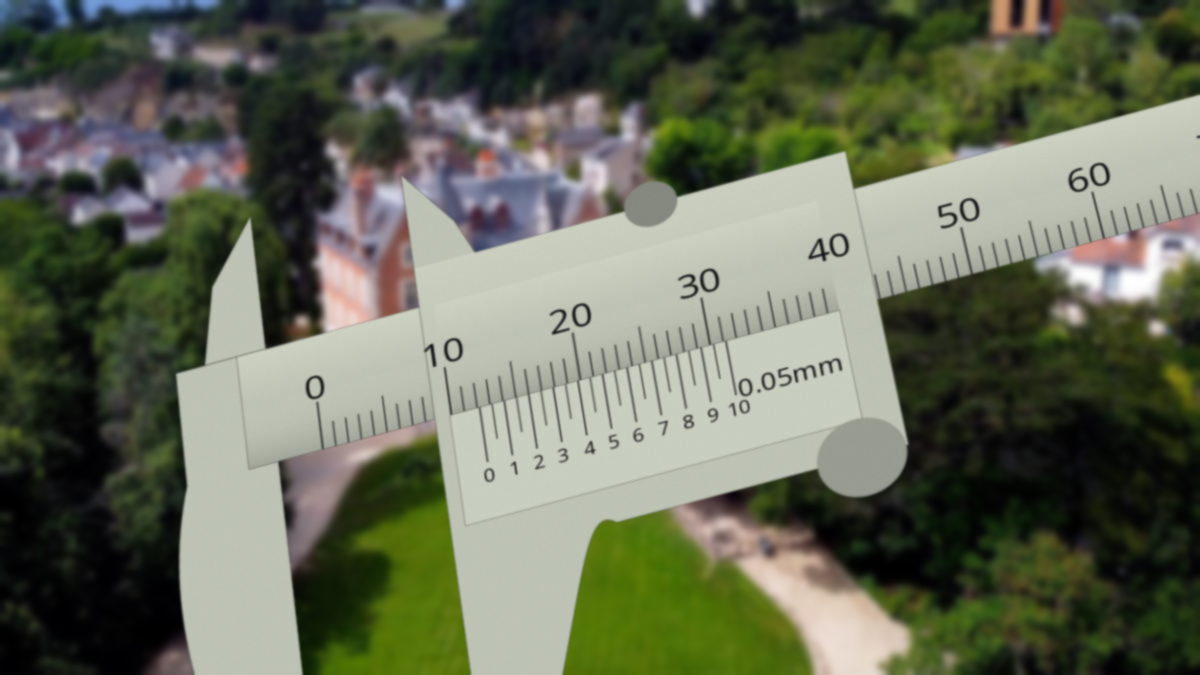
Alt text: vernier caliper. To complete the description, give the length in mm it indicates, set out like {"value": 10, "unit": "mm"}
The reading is {"value": 12.2, "unit": "mm"}
